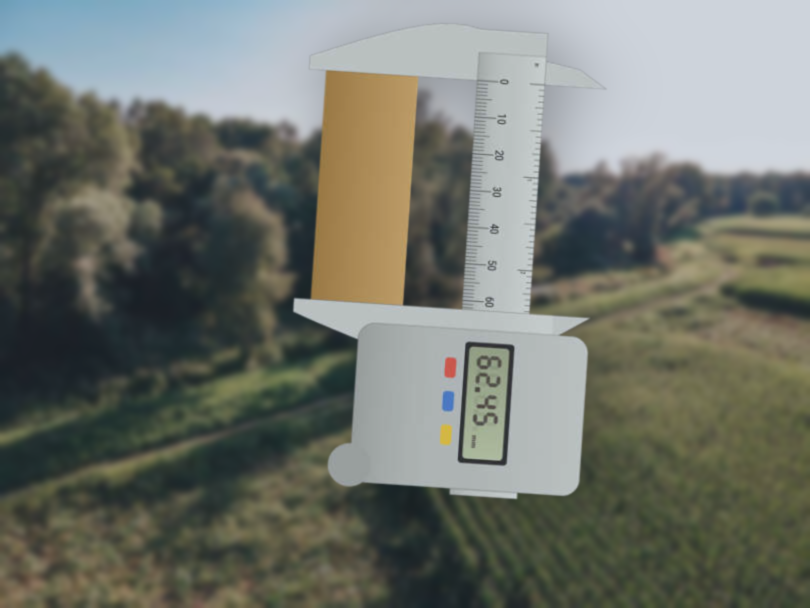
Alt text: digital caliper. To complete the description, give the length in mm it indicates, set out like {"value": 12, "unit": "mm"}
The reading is {"value": 62.45, "unit": "mm"}
